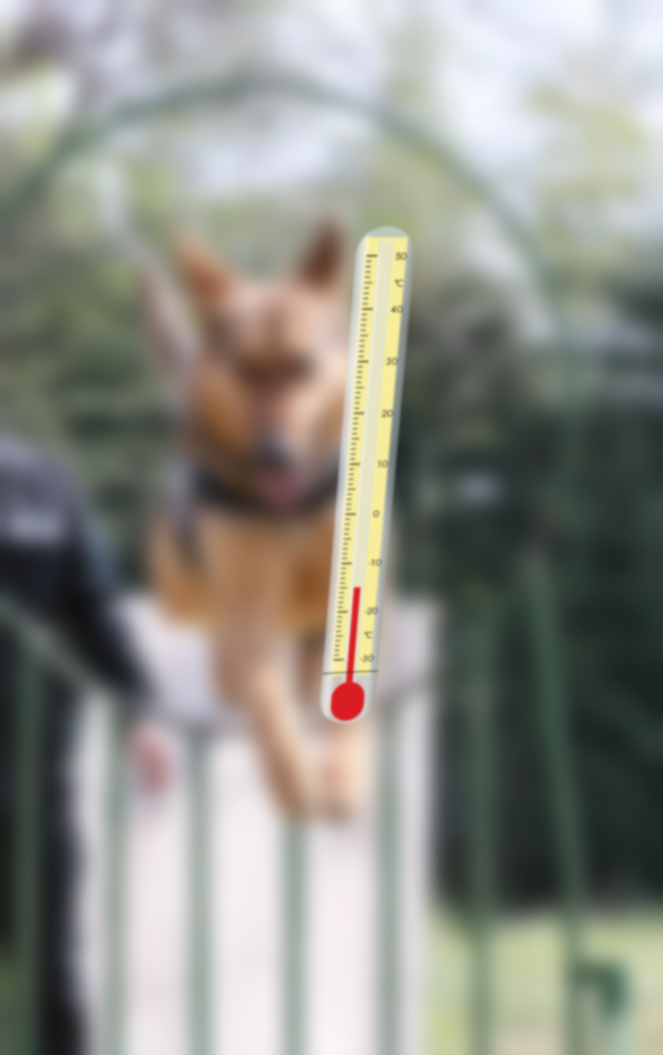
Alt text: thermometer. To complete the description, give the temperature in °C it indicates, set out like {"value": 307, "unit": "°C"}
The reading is {"value": -15, "unit": "°C"}
